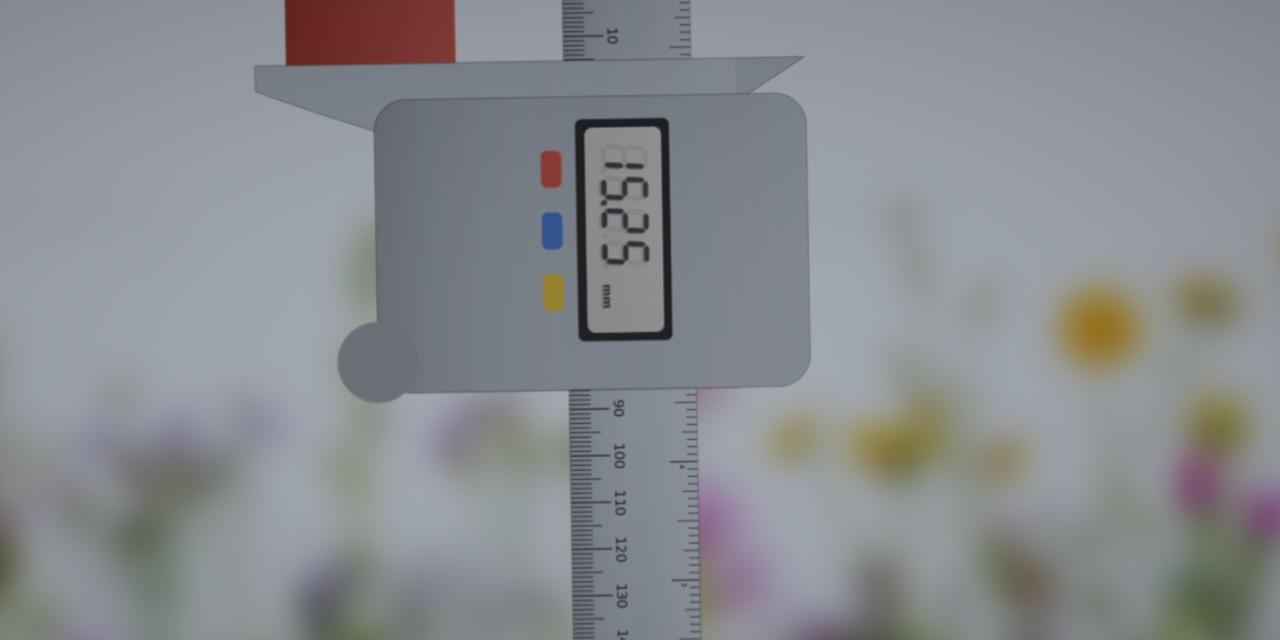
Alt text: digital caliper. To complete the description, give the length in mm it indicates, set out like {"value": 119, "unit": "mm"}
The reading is {"value": 15.25, "unit": "mm"}
